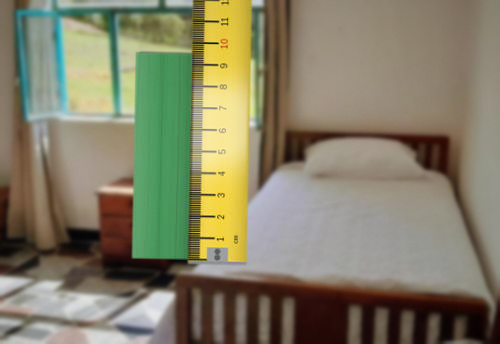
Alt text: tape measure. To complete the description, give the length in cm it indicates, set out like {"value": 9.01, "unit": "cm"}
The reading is {"value": 9.5, "unit": "cm"}
